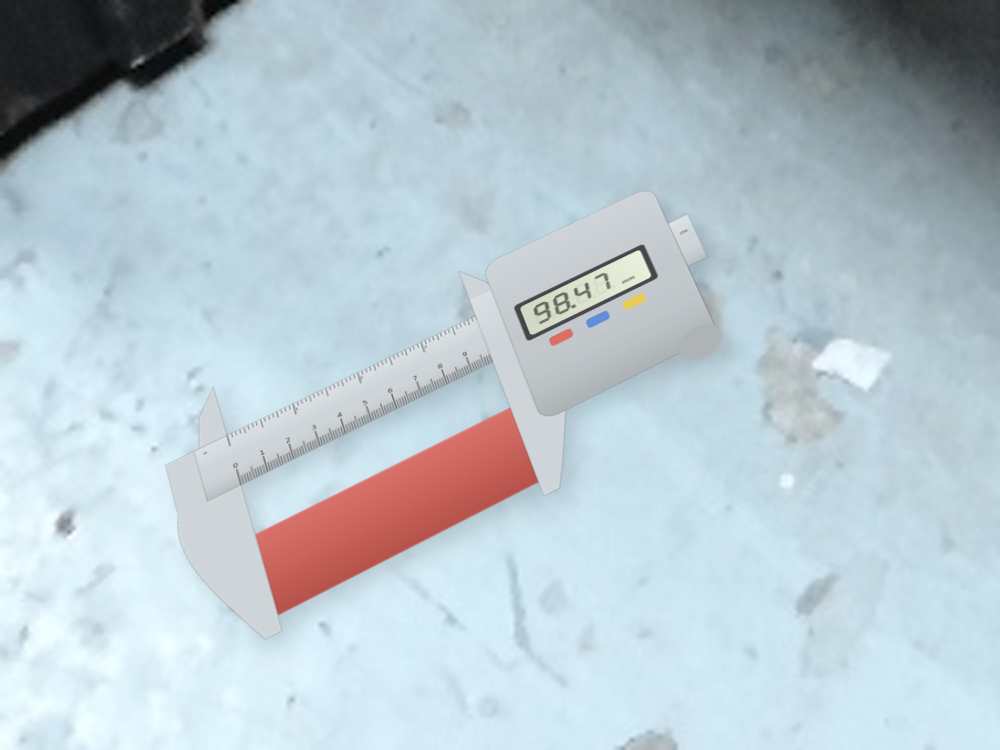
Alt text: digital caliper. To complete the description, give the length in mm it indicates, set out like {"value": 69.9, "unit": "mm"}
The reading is {"value": 98.47, "unit": "mm"}
